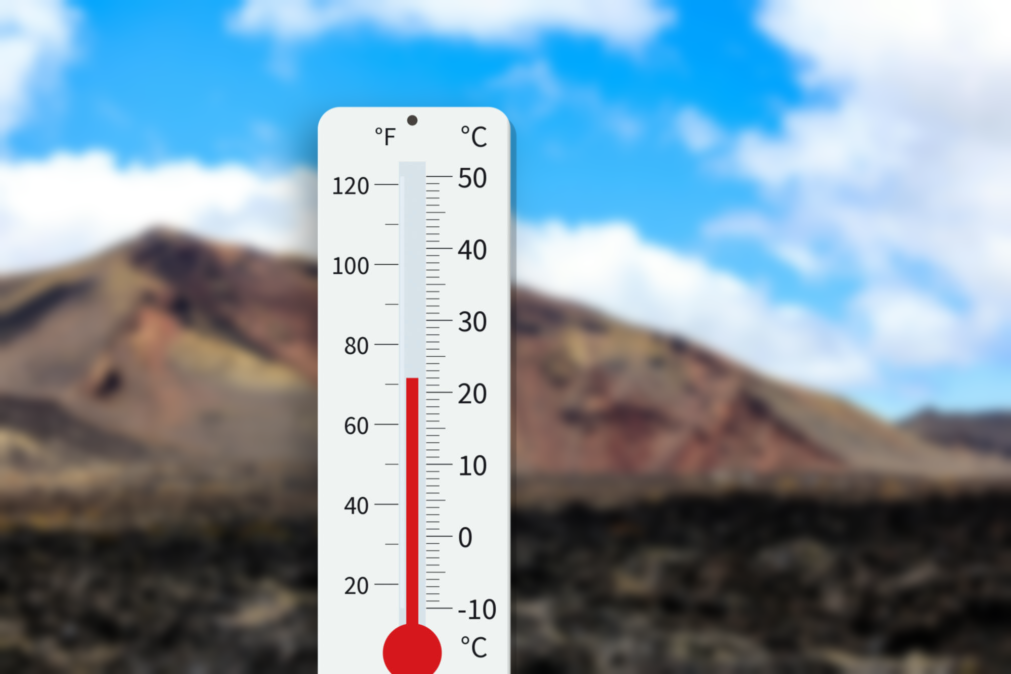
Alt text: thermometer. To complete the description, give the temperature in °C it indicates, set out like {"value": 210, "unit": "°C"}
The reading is {"value": 22, "unit": "°C"}
